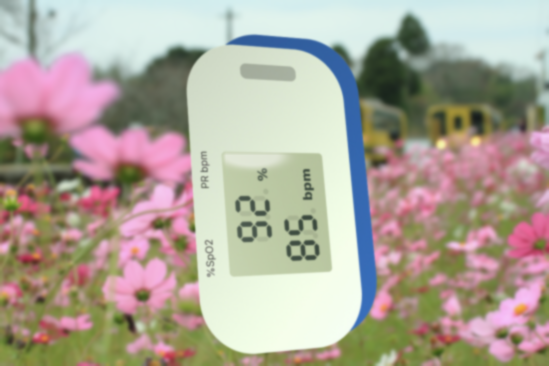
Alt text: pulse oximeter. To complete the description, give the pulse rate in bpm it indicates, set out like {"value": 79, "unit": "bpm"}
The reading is {"value": 85, "unit": "bpm"}
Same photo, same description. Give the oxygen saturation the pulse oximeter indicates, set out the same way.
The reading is {"value": 92, "unit": "%"}
